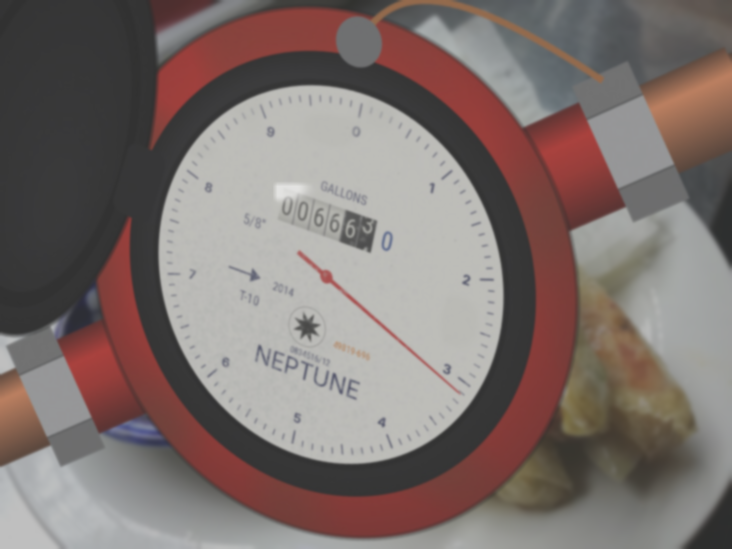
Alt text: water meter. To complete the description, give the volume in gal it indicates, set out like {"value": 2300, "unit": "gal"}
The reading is {"value": 66633.1, "unit": "gal"}
